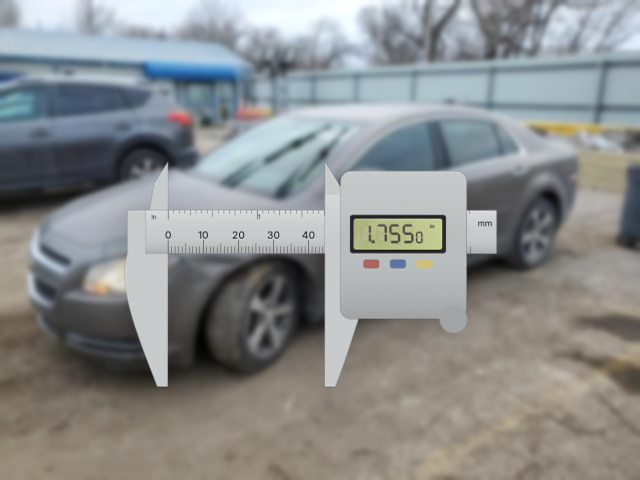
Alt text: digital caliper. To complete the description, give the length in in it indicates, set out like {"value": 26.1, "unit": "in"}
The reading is {"value": 1.7550, "unit": "in"}
